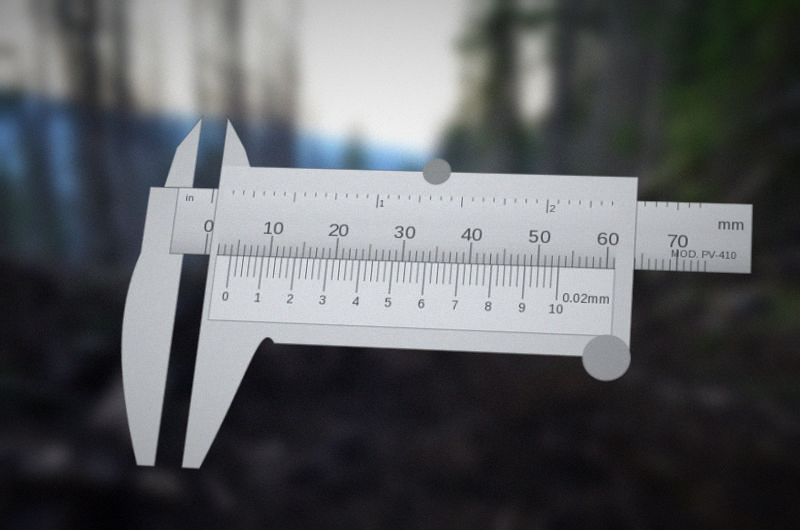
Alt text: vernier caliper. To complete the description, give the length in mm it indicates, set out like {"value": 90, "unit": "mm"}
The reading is {"value": 4.0, "unit": "mm"}
